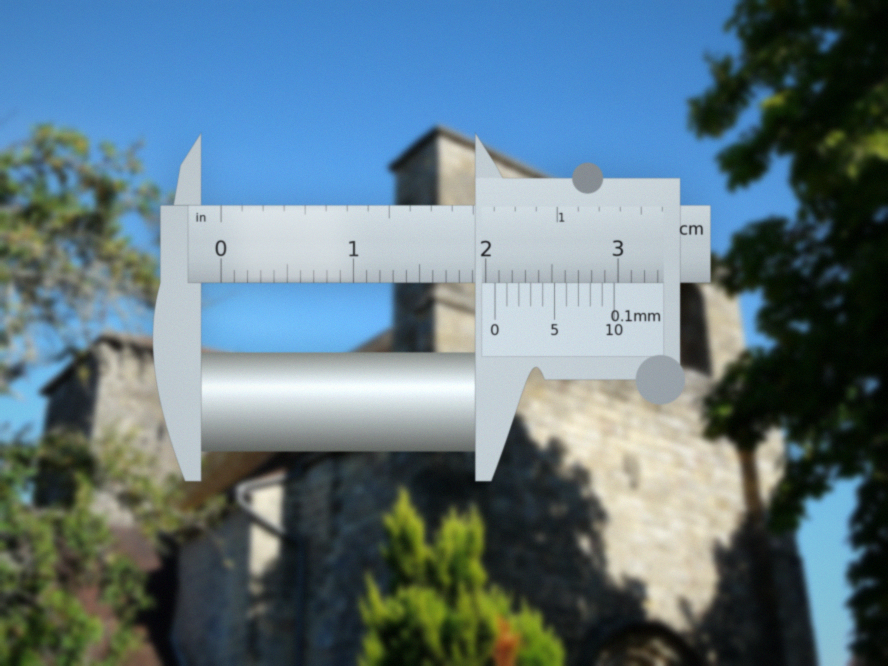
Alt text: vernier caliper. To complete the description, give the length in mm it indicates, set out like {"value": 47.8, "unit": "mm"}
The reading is {"value": 20.7, "unit": "mm"}
